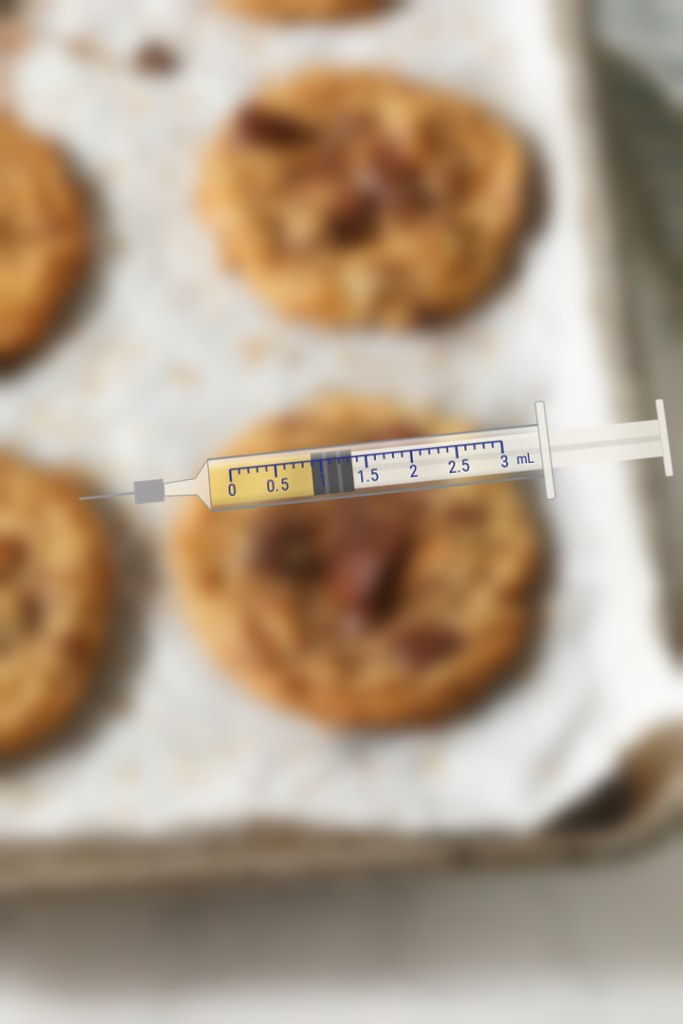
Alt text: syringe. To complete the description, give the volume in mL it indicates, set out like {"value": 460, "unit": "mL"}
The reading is {"value": 0.9, "unit": "mL"}
